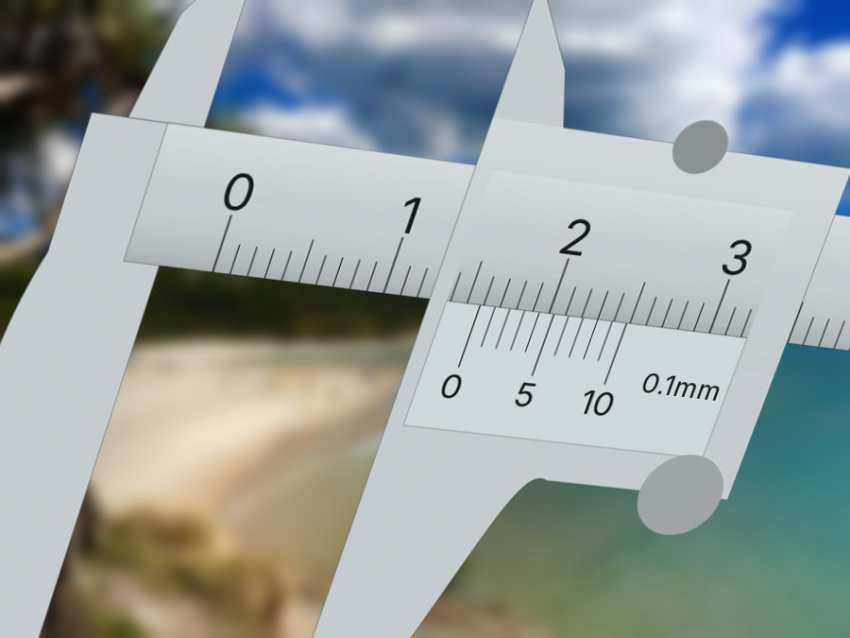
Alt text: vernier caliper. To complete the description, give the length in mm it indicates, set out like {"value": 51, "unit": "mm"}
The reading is {"value": 15.8, "unit": "mm"}
